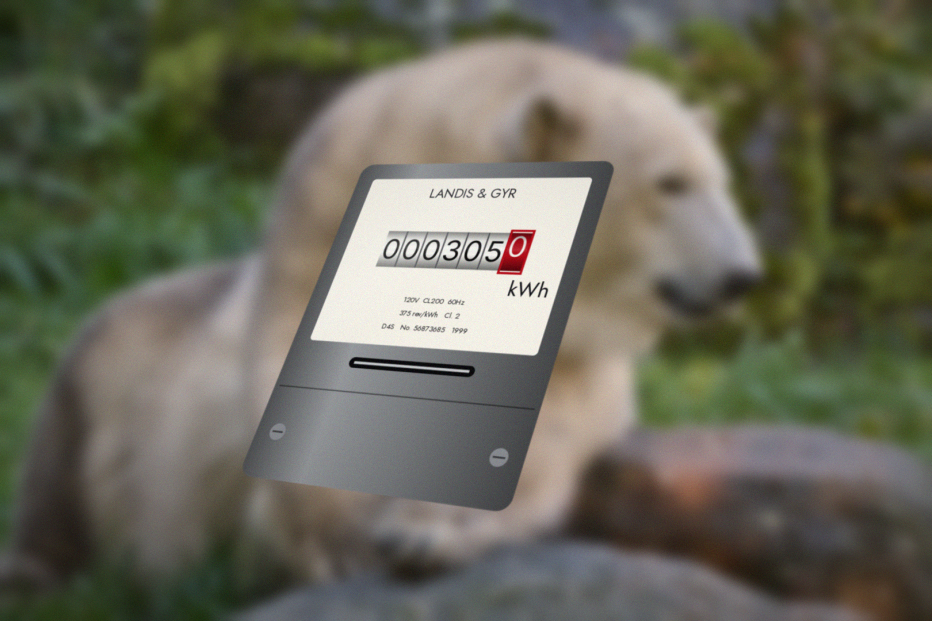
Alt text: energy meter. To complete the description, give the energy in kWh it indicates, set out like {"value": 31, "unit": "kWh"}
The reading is {"value": 305.0, "unit": "kWh"}
